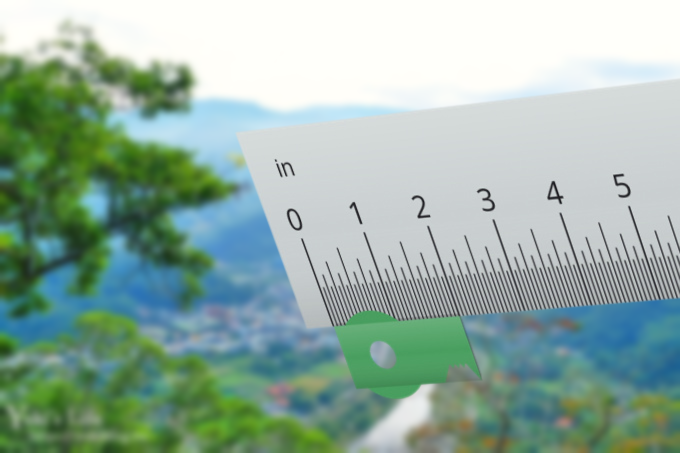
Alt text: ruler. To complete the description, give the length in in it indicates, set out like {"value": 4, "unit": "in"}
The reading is {"value": 2, "unit": "in"}
